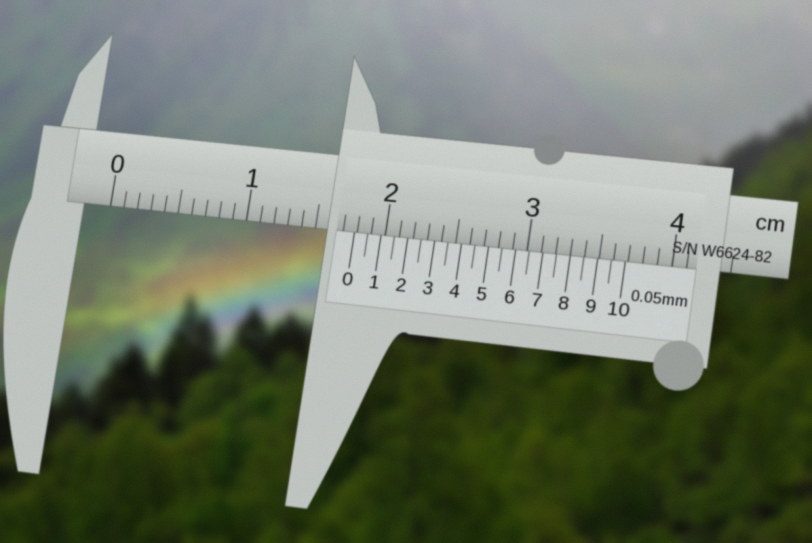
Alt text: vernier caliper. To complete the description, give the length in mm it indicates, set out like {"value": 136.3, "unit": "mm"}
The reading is {"value": 17.8, "unit": "mm"}
